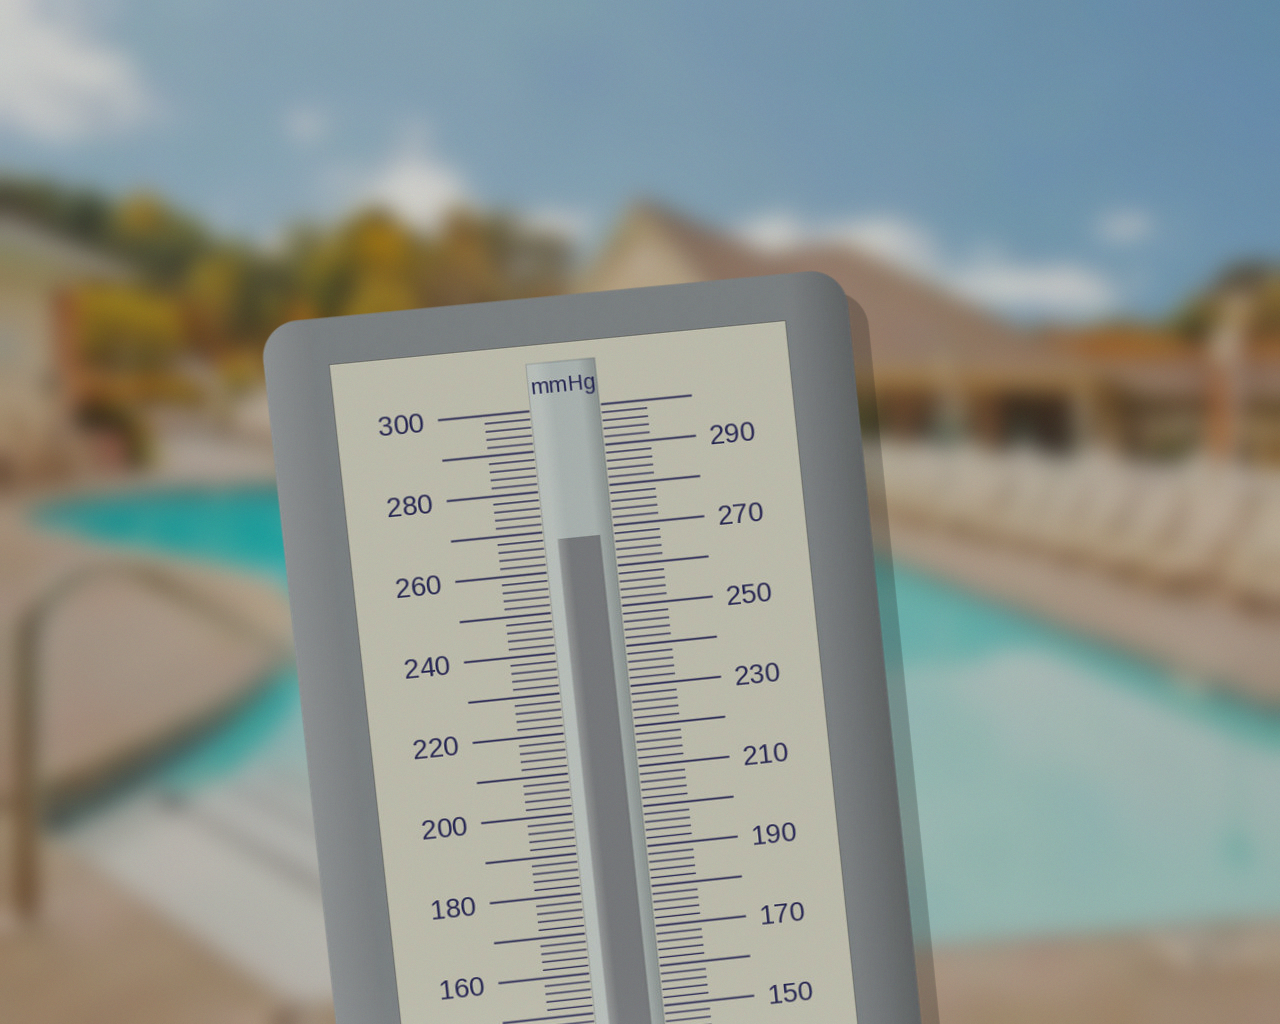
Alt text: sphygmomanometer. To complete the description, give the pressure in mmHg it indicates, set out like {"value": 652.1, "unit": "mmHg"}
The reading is {"value": 268, "unit": "mmHg"}
